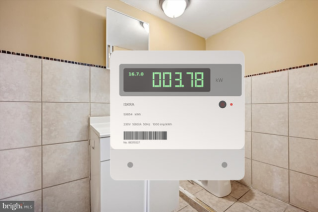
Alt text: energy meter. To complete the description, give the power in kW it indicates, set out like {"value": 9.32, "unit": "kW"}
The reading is {"value": 3.78, "unit": "kW"}
